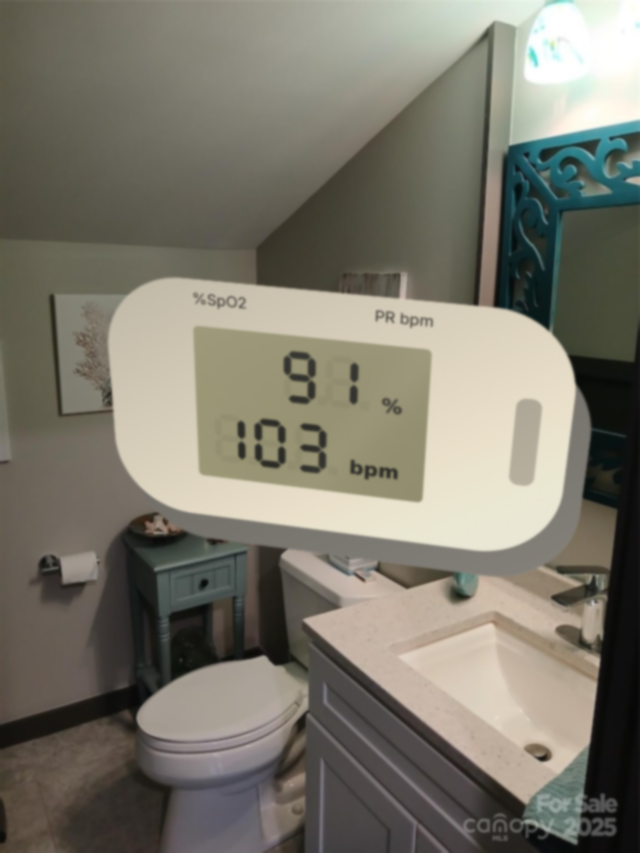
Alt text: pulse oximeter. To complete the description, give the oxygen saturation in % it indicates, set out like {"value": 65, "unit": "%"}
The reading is {"value": 91, "unit": "%"}
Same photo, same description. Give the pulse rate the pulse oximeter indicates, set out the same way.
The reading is {"value": 103, "unit": "bpm"}
